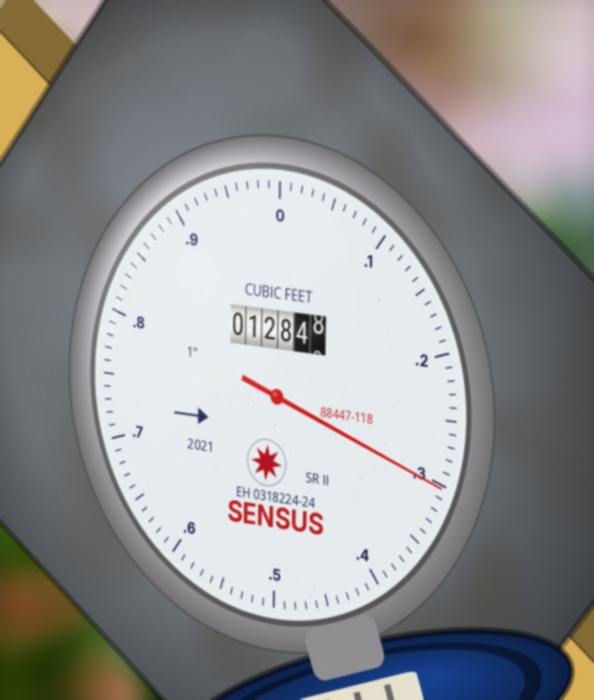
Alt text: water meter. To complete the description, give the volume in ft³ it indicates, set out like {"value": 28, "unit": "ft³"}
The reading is {"value": 12848.30, "unit": "ft³"}
